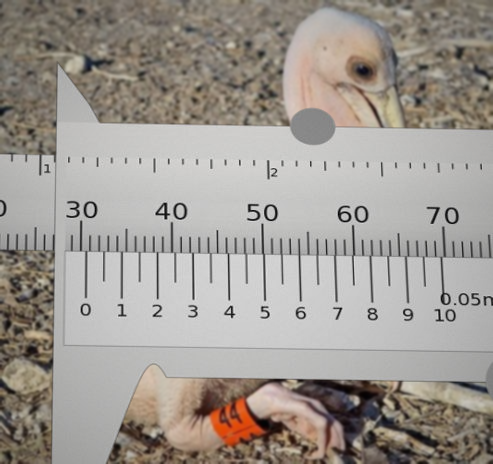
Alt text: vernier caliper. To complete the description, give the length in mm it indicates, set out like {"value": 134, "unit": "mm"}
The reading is {"value": 30.6, "unit": "mm"}
